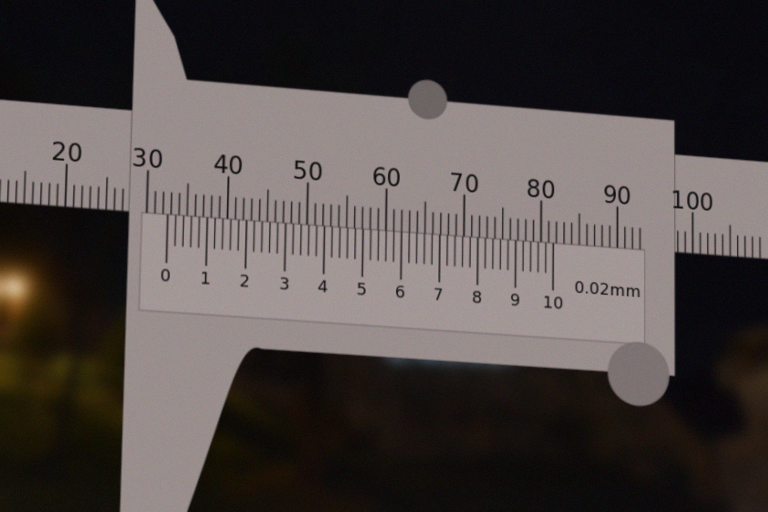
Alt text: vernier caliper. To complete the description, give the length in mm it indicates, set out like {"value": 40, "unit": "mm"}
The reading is {"value": 32.6, "unit": "mm"}
